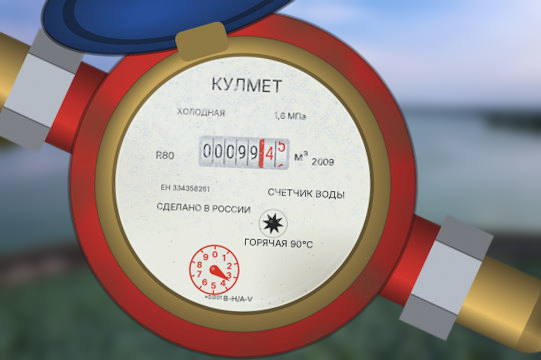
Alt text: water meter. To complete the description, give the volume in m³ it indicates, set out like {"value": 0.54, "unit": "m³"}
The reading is {"value": 99.453, "unit": "m³"}
